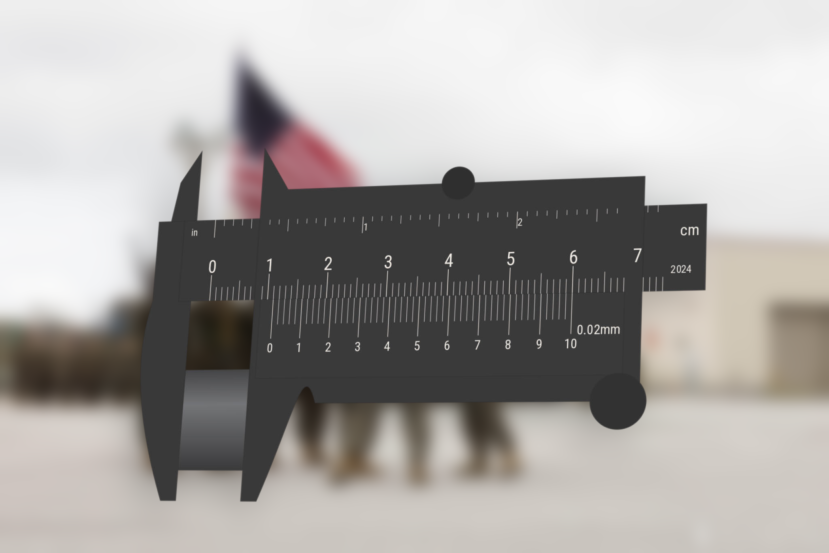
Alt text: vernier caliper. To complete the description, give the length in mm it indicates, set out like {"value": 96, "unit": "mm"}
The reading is {"value": 11.0, "unit": "mm"}
